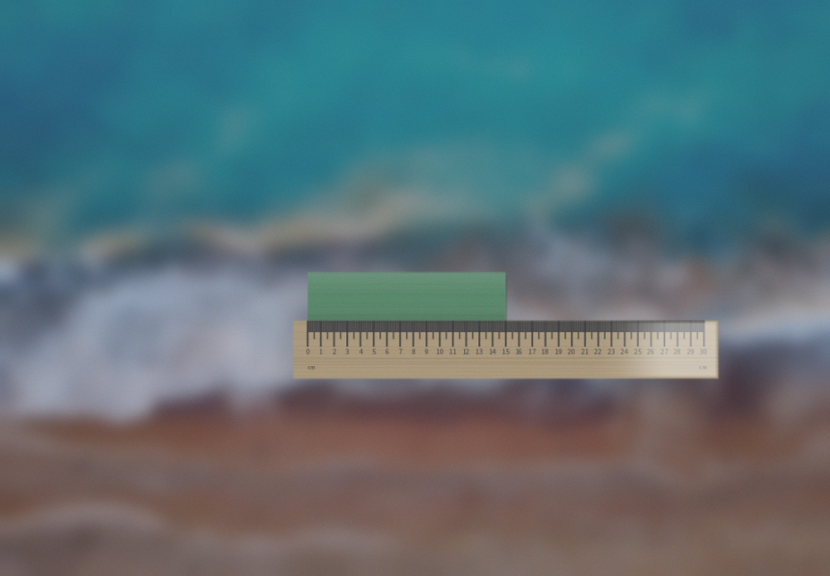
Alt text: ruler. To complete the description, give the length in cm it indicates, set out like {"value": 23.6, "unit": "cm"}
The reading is {"value": 15, "unit": "cm"}
